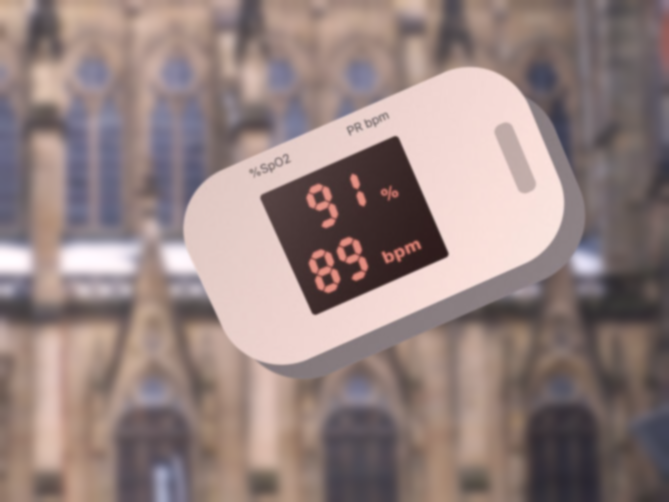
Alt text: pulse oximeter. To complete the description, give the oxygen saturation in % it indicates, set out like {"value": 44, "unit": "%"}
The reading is {"value": 91, "unit": "%"}
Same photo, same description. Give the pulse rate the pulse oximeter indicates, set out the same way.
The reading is {"value": 89, "unit": "bpm"}
